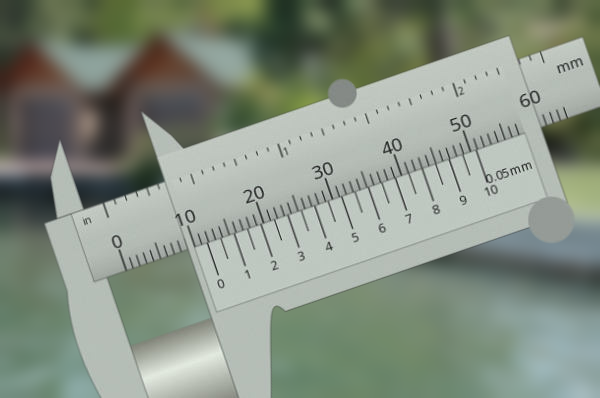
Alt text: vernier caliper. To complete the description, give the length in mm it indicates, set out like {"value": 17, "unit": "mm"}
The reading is {"value": 11.8, "unit": "mm"}
